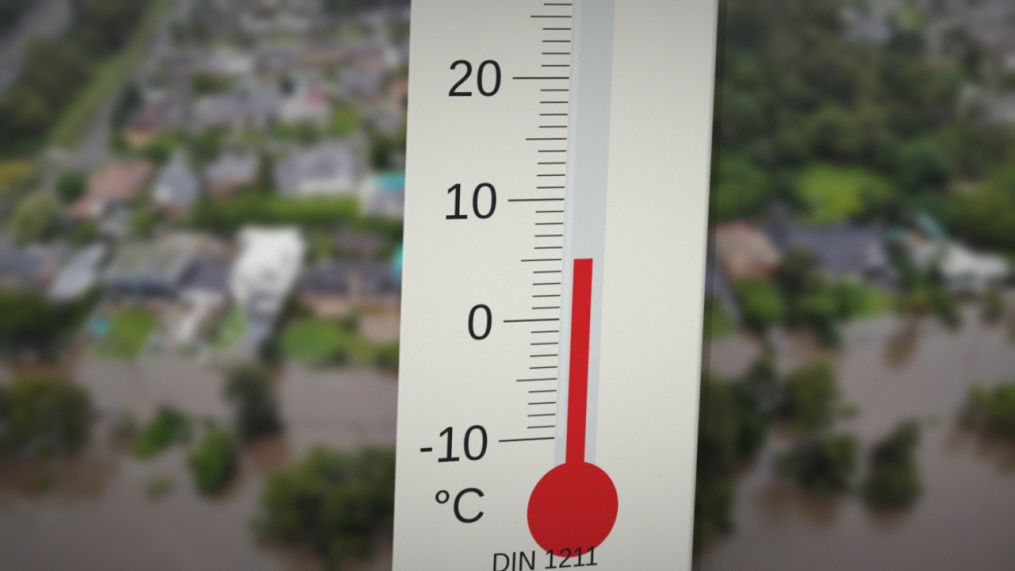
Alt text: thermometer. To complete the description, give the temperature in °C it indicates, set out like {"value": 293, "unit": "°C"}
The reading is {"value": 5, "unit": "°C"}
